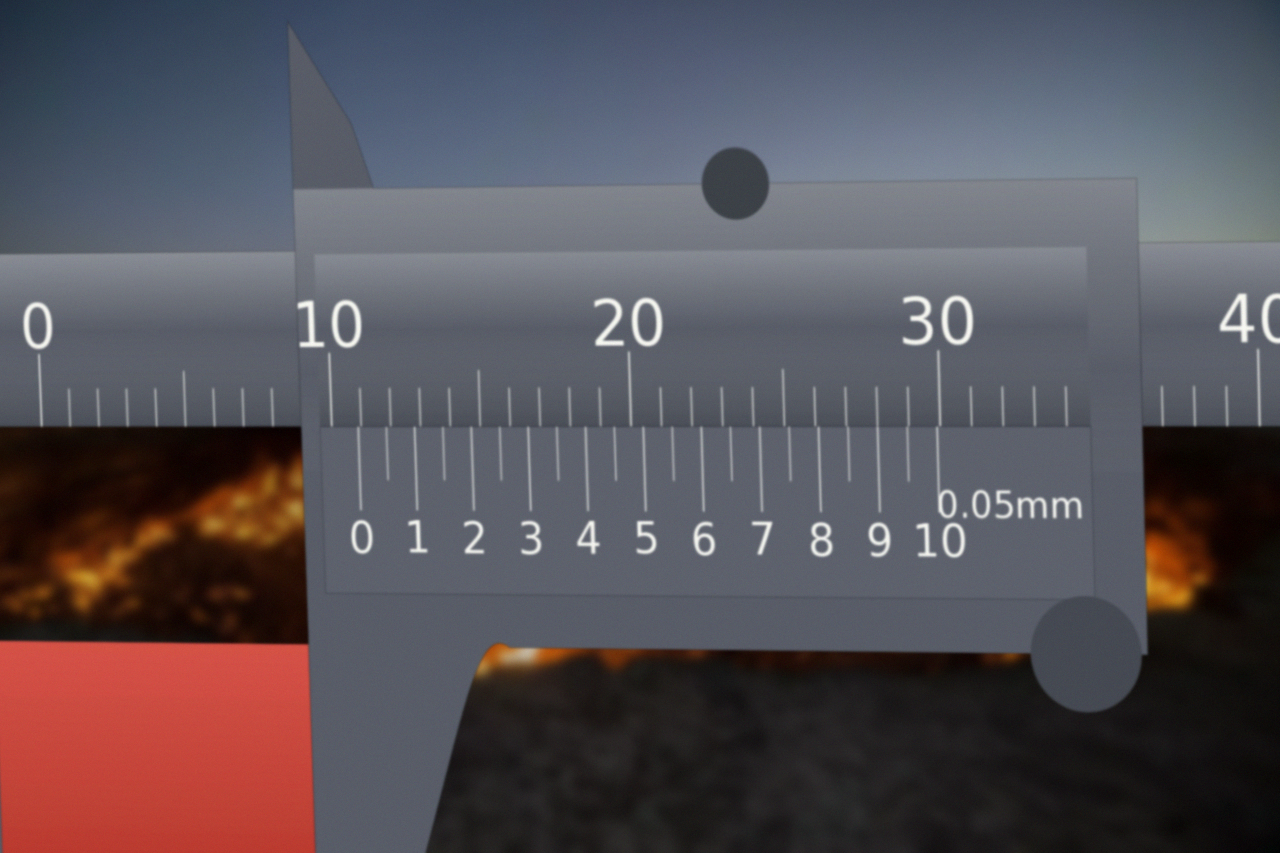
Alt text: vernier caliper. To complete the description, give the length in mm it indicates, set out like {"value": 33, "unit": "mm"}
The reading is {"value": 10.9, "unit": "mm"}
